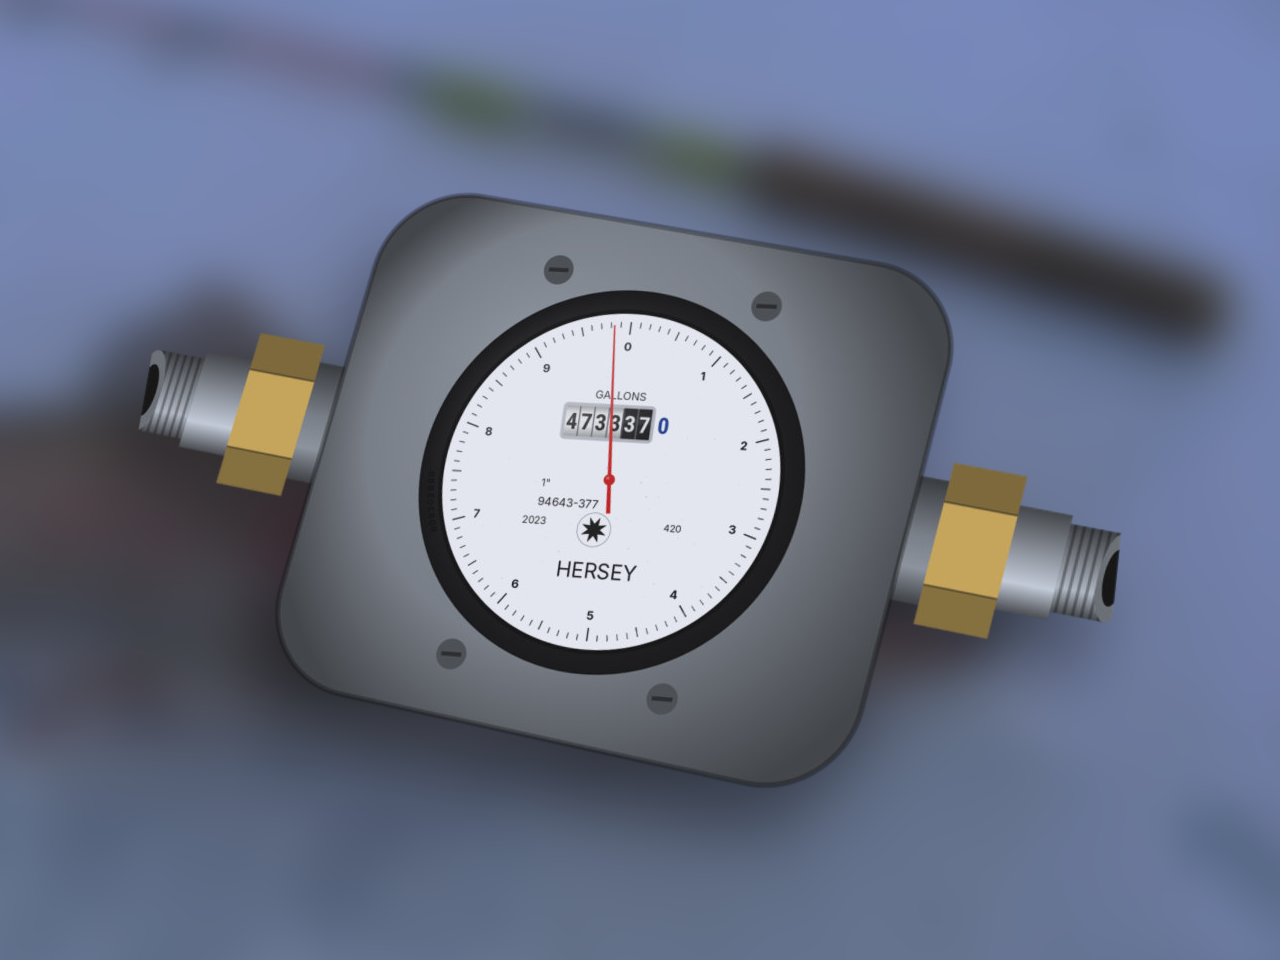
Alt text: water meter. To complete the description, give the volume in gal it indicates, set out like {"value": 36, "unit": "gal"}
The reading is {"value": 4733369.8, "unit": "gal"}
